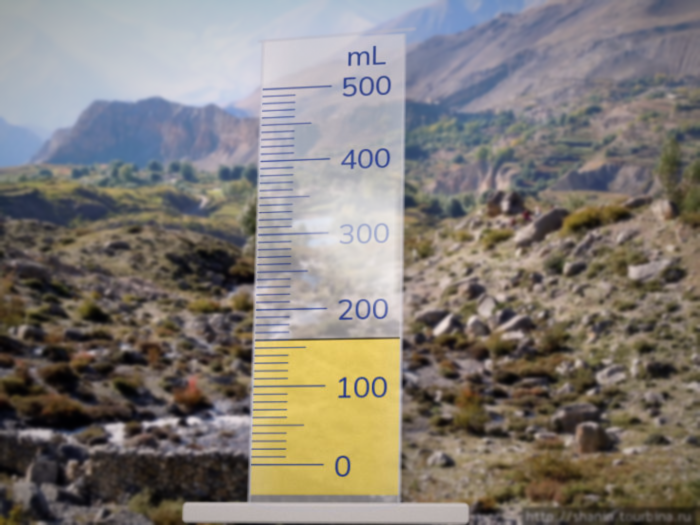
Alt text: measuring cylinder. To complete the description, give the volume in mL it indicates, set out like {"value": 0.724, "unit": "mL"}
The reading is {"value": 160, "unit": "mL"}
